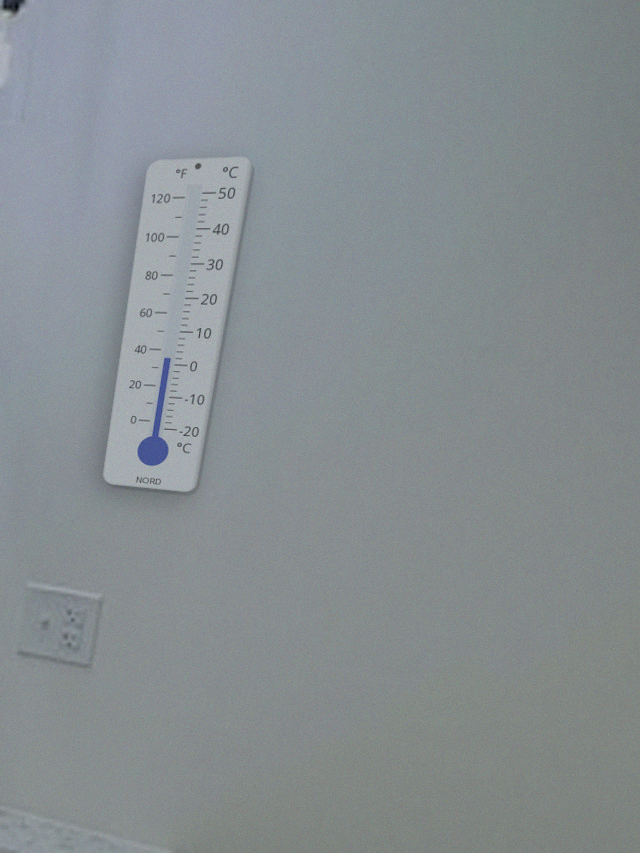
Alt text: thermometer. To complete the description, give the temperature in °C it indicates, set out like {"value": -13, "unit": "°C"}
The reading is {"value": 2, "unit": "°C"}
